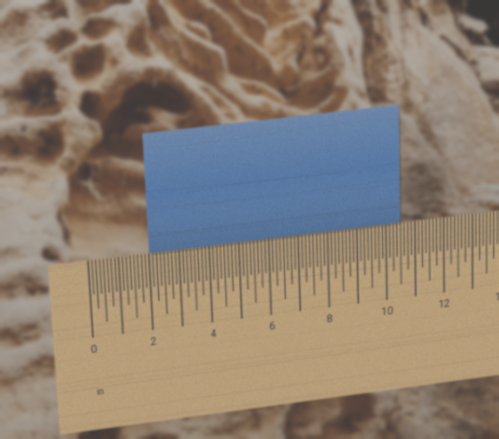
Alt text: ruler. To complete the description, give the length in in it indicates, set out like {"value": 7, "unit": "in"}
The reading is {"value": 8.5, "unit": "in"}
